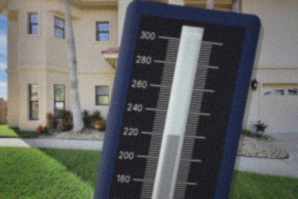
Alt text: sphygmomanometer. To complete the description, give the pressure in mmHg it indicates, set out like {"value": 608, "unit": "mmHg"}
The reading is {"value": 220, "unit": "mmHg"}
